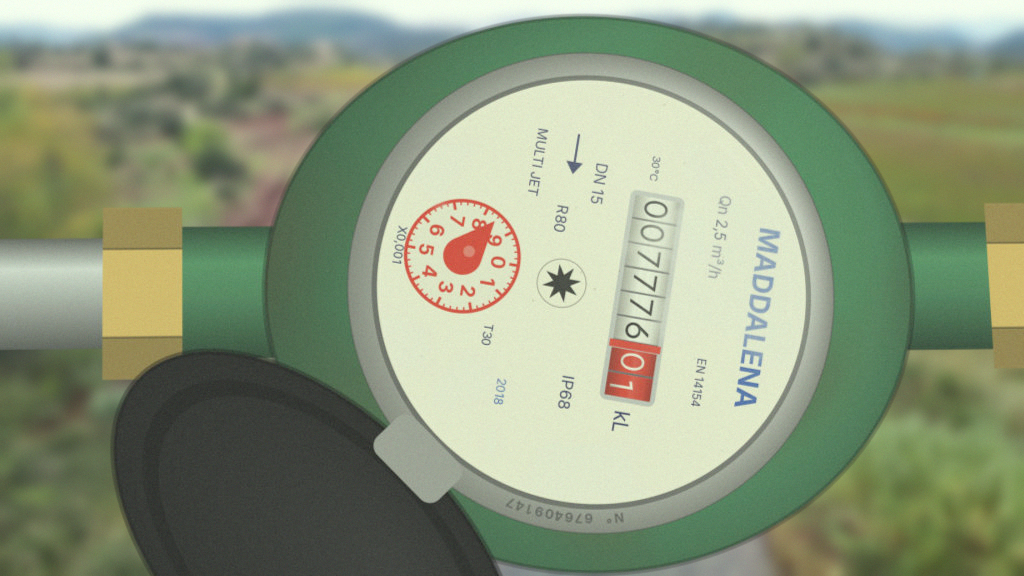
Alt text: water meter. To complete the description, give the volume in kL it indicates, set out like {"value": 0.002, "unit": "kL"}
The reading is {"value": 7776.008, "unit": "kL"}
